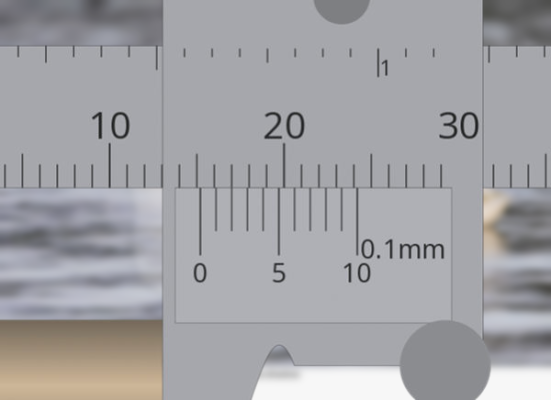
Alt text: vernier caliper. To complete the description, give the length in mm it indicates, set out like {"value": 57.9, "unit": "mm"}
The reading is {"value": 15.2, "unit": "mm"}
